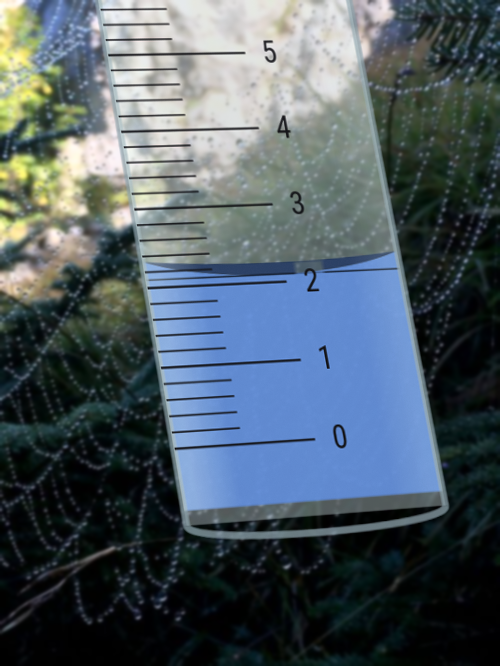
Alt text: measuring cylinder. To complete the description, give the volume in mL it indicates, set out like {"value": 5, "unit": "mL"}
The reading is {"value": 2.1, "unit": "mL"}
